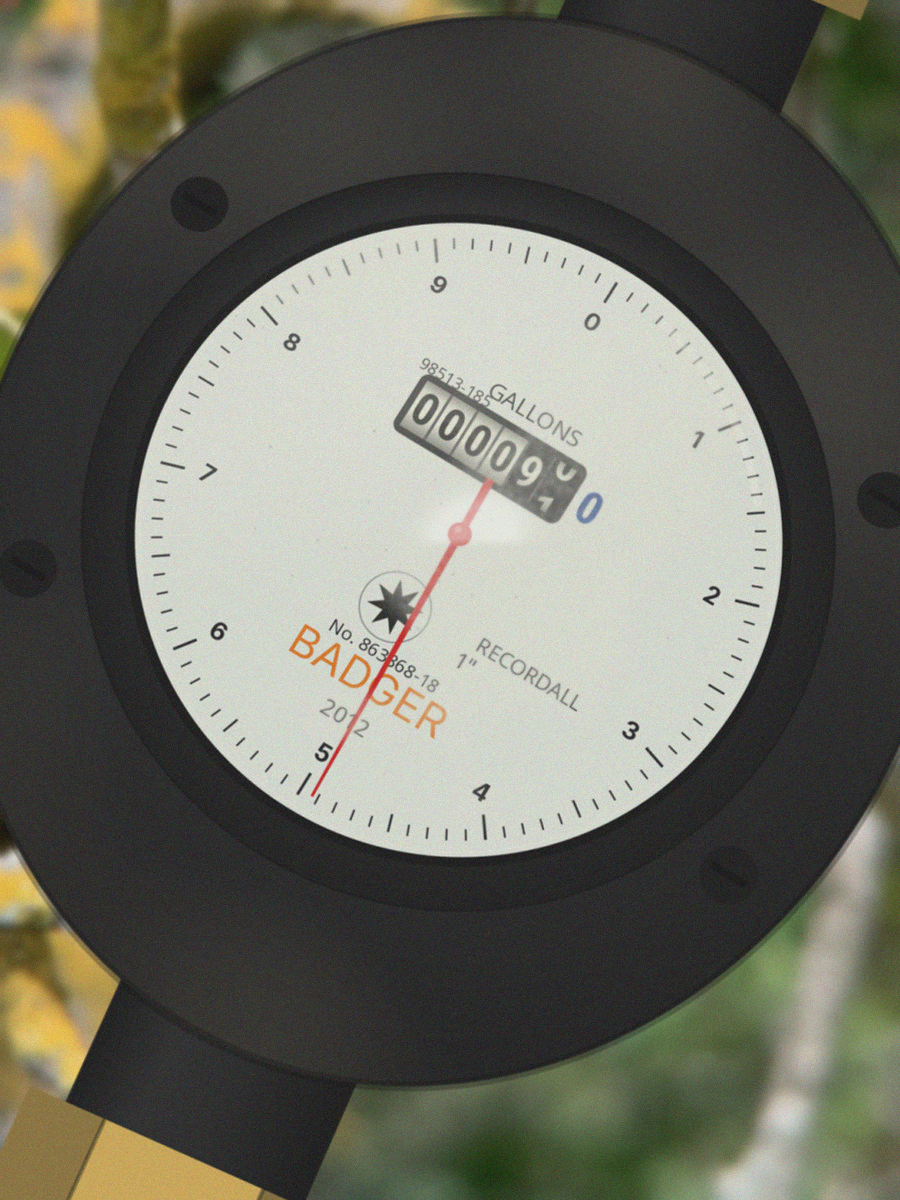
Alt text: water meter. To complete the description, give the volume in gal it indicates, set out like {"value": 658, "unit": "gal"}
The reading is {"value": 904.9, "unit": "gal"}
